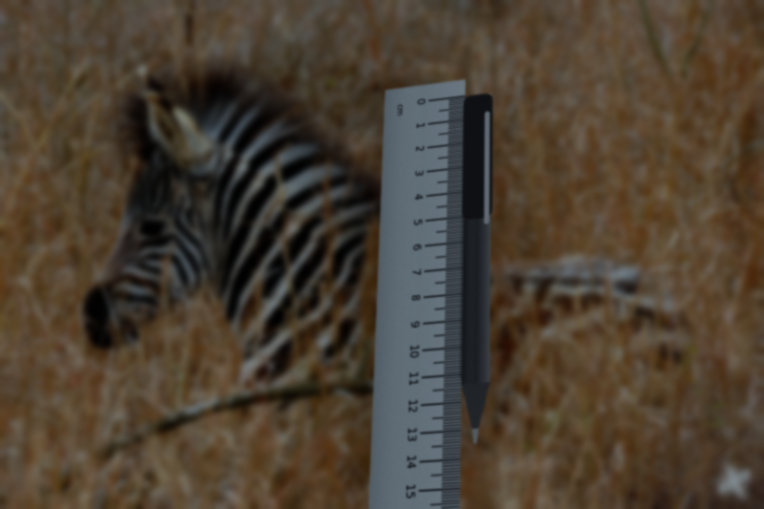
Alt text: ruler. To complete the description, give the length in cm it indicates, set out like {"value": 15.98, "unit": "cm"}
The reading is {"value": 13.5, "unit": "cm"}
